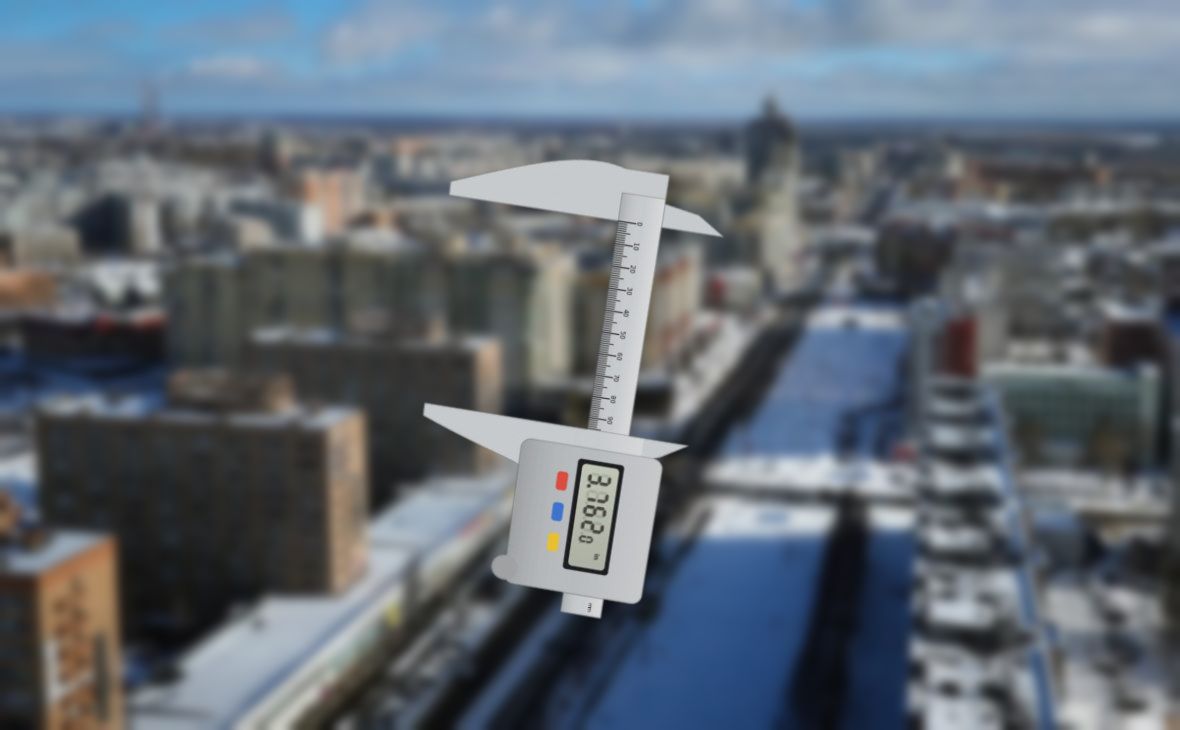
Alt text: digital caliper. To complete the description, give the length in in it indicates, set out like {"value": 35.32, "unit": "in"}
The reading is {"value": 3.7620, "unit": "in"}
